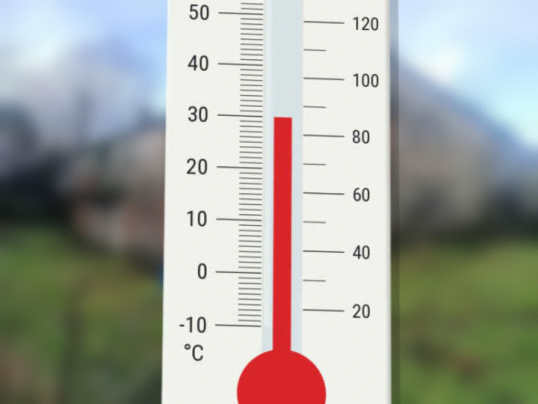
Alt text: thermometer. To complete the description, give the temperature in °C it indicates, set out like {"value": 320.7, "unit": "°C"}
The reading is {"value": 30, "unit": "°C"}
